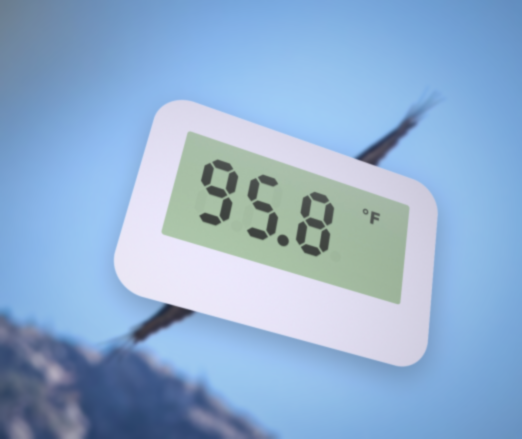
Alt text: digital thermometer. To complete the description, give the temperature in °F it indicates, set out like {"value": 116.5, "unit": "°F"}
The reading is {"value": 95.8, "unit": "°F"}
